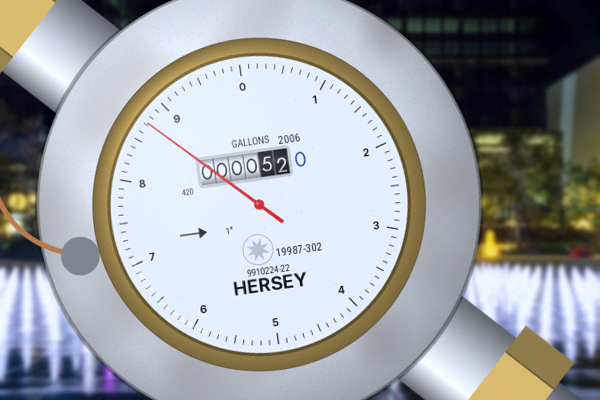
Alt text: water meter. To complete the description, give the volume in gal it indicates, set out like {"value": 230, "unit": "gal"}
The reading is {"value": 518.7, "unit": "gal"}
